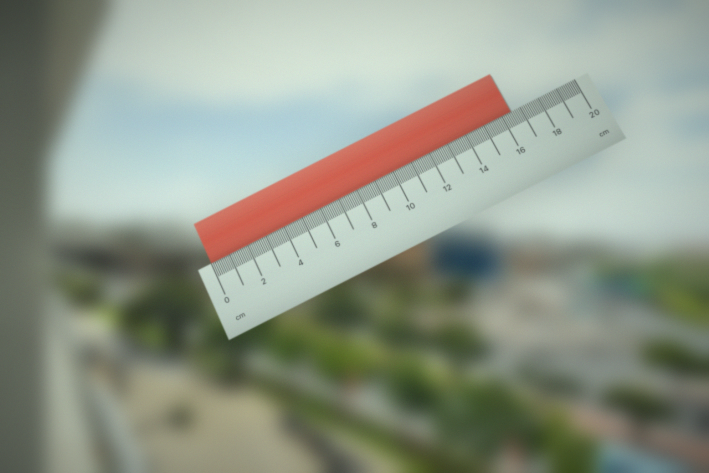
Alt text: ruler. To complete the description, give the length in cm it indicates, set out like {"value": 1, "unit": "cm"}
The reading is {"value": 16.5, "unit": "cm"}
